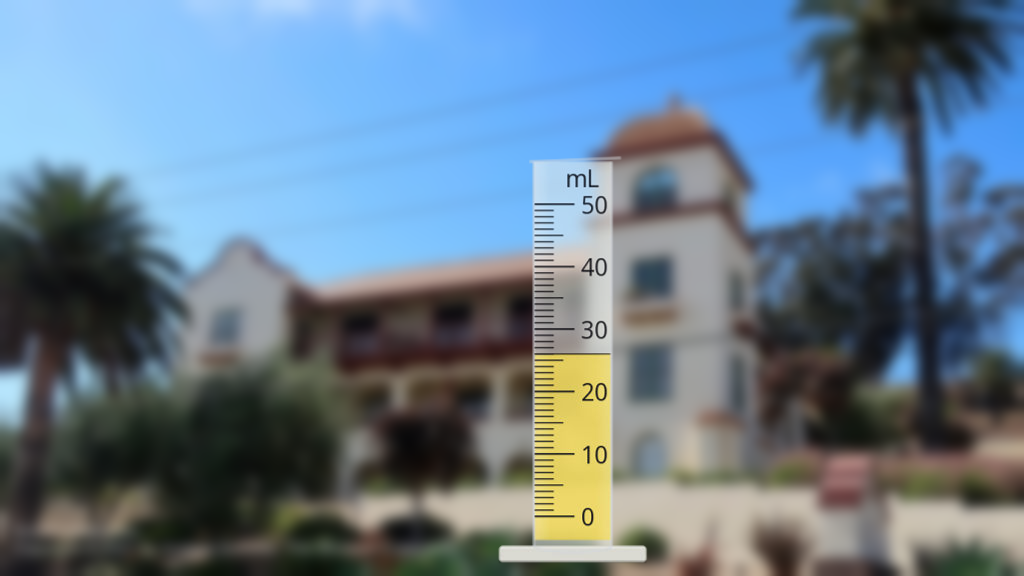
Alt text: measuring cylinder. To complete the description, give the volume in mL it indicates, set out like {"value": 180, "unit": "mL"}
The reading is {"value": 26, "unit": "mL"}
